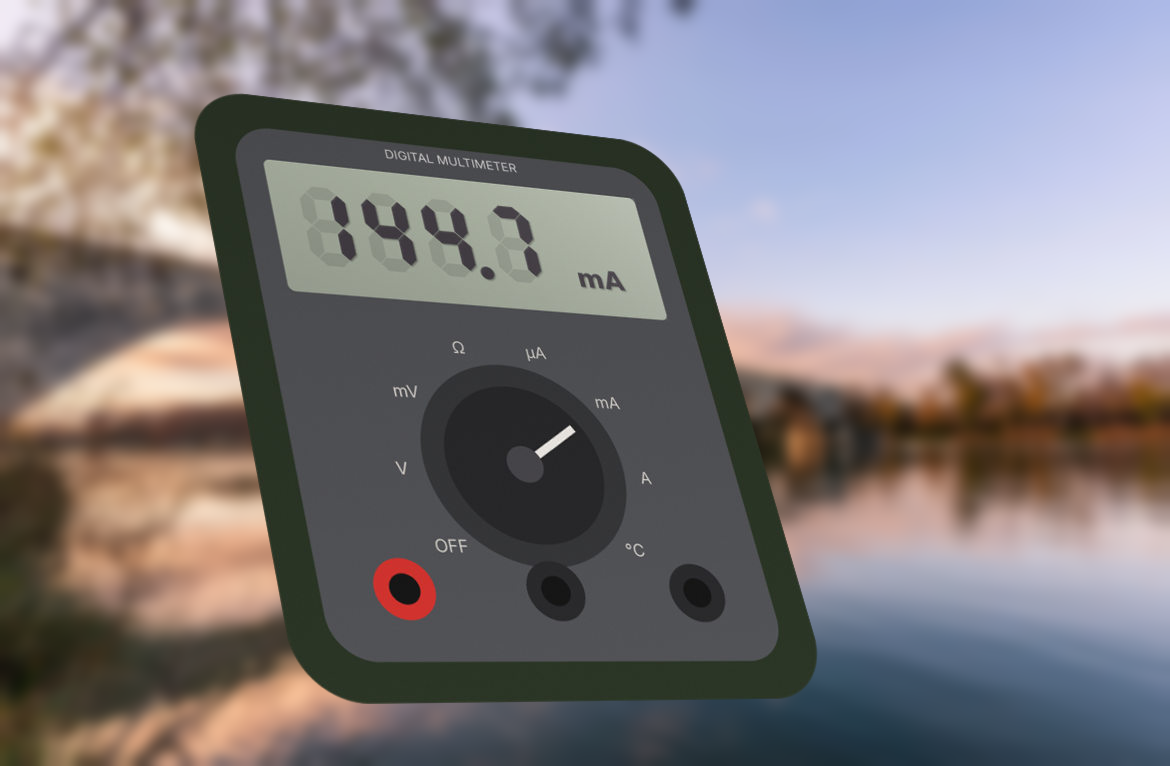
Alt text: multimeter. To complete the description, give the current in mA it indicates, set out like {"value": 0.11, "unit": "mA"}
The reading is {"value": 144.7, "unit": "mA"}
